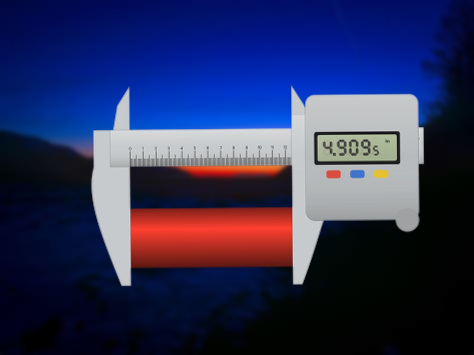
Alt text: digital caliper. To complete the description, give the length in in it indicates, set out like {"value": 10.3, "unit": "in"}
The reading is {"value": 4.9095, "unit": "in"}
